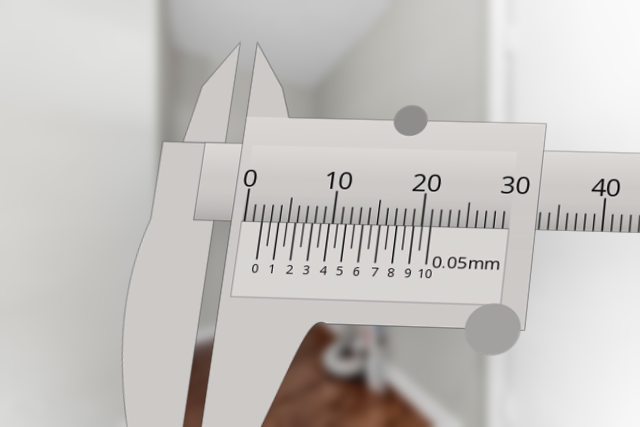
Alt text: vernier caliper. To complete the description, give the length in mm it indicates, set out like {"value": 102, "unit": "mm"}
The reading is {"value": 2.0, "unit": "mm"}
